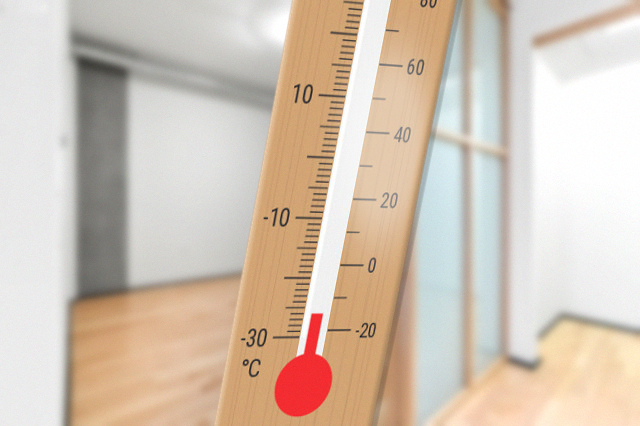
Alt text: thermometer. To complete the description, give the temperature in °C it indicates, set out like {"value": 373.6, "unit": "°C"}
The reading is {"value": -26, "unit": "°C"}
